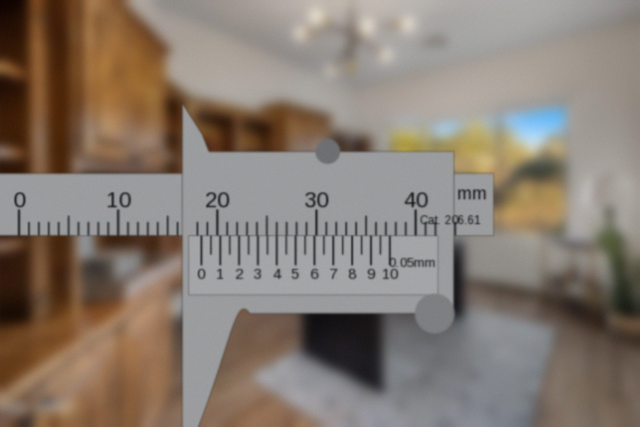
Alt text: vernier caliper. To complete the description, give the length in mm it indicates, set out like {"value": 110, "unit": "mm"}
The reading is {"value": 18.4, "unit": "mm"}
